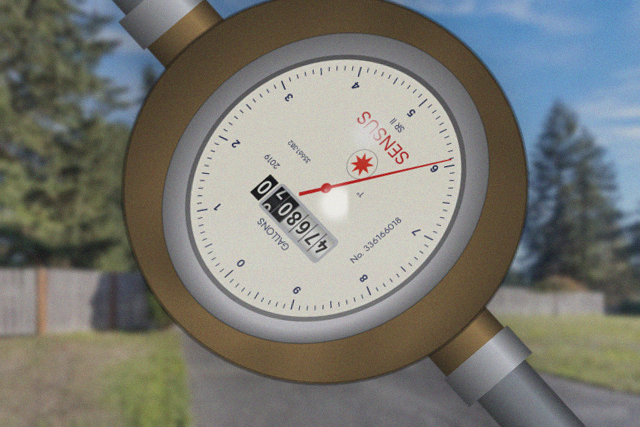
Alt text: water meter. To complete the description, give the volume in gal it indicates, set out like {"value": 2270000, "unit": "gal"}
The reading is {"value": 4768065.9, "unit": "gal"}
